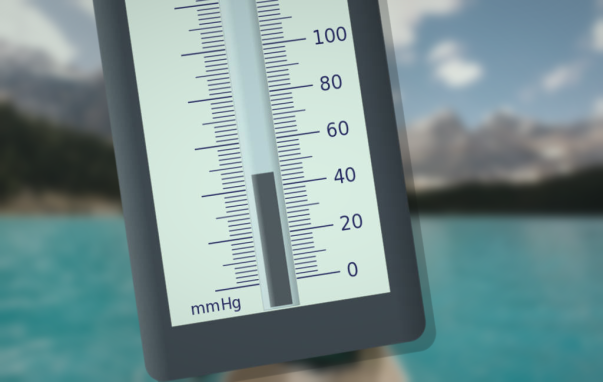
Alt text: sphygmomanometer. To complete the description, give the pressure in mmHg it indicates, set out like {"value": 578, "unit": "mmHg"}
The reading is {"value": 46, "unit": "mmHg"}
